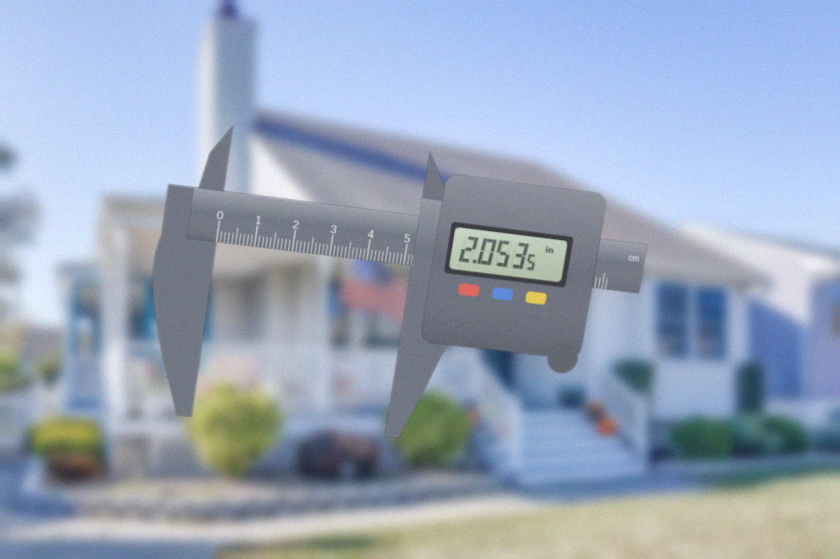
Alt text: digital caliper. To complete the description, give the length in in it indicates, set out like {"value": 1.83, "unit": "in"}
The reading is {"value": 2.0535, "unit": "in"}
